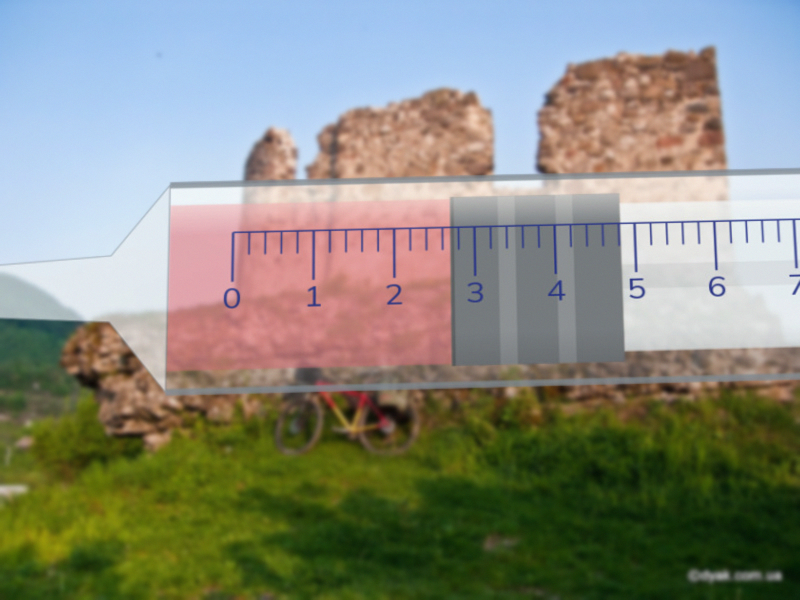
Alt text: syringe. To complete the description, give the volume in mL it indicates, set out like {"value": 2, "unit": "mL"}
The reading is {"value": 2.7, "unit": "mL"}
